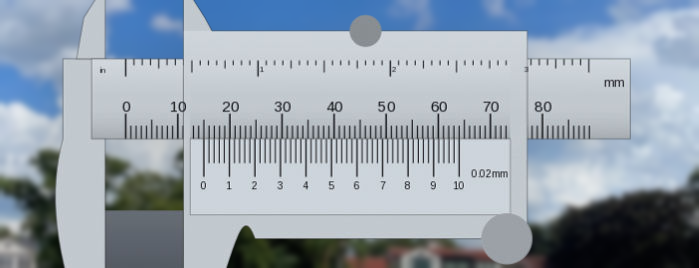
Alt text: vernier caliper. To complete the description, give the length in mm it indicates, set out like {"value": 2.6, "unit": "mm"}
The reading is {"value": 15.0, "unit": "mm"}
